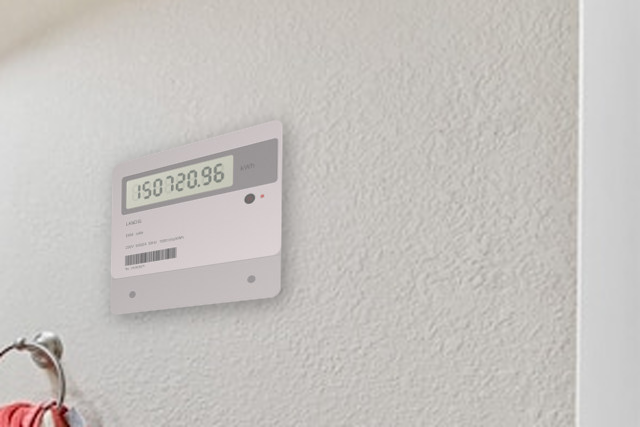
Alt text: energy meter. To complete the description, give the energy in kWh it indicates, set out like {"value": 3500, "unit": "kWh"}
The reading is {"value": 150720.96, "unit": "kWh"}
